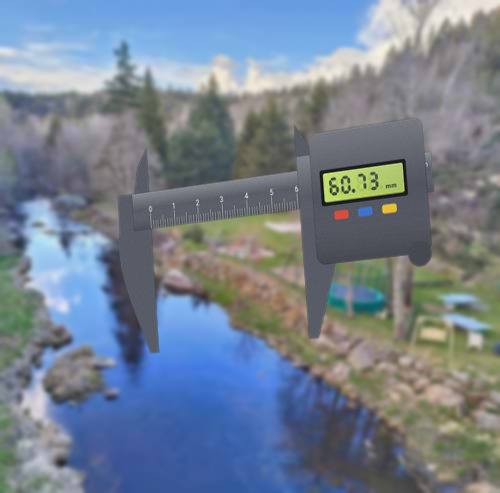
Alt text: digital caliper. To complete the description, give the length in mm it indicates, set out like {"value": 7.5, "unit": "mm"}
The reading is {"value": 60.73, "unit": "mm"}
